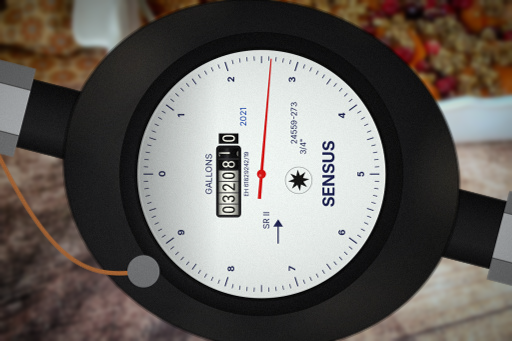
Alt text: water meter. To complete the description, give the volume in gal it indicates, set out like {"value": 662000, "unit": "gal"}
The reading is {"value": 320812.6, "unit": "gal"}
